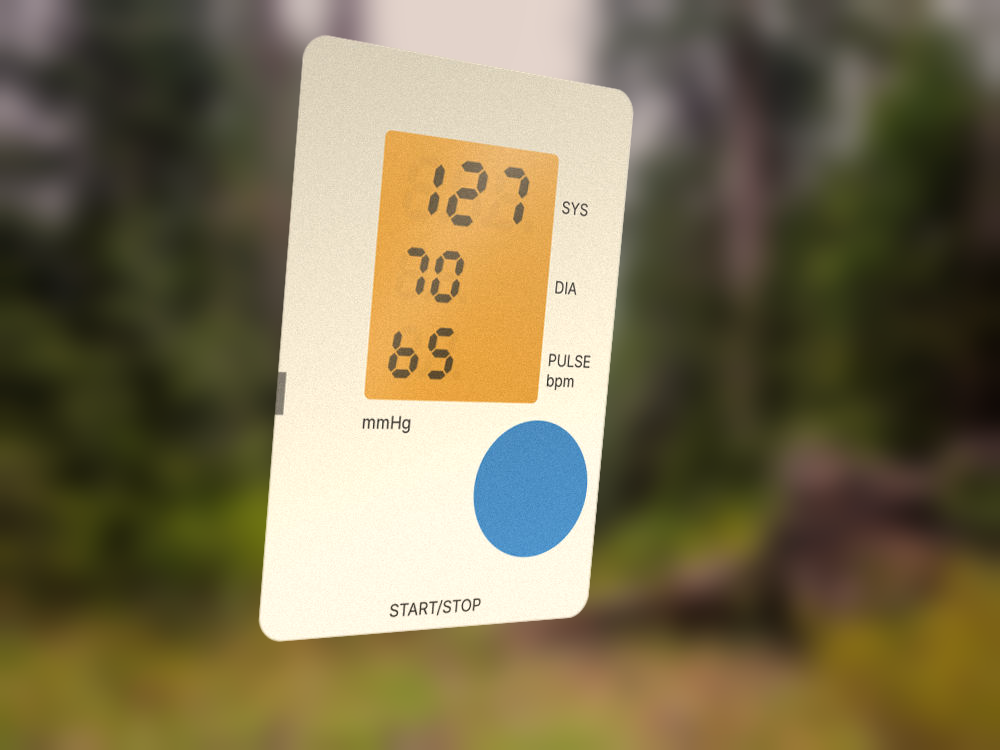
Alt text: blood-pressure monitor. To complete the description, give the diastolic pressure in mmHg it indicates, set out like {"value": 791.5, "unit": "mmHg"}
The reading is {"value": 70, "unit": "mmHg"}
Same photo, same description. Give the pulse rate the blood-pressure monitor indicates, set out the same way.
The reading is {"value": 65, "unit": "bpm"}
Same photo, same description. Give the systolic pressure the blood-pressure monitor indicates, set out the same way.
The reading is {"value": 127, "unit": "mmHg"}
